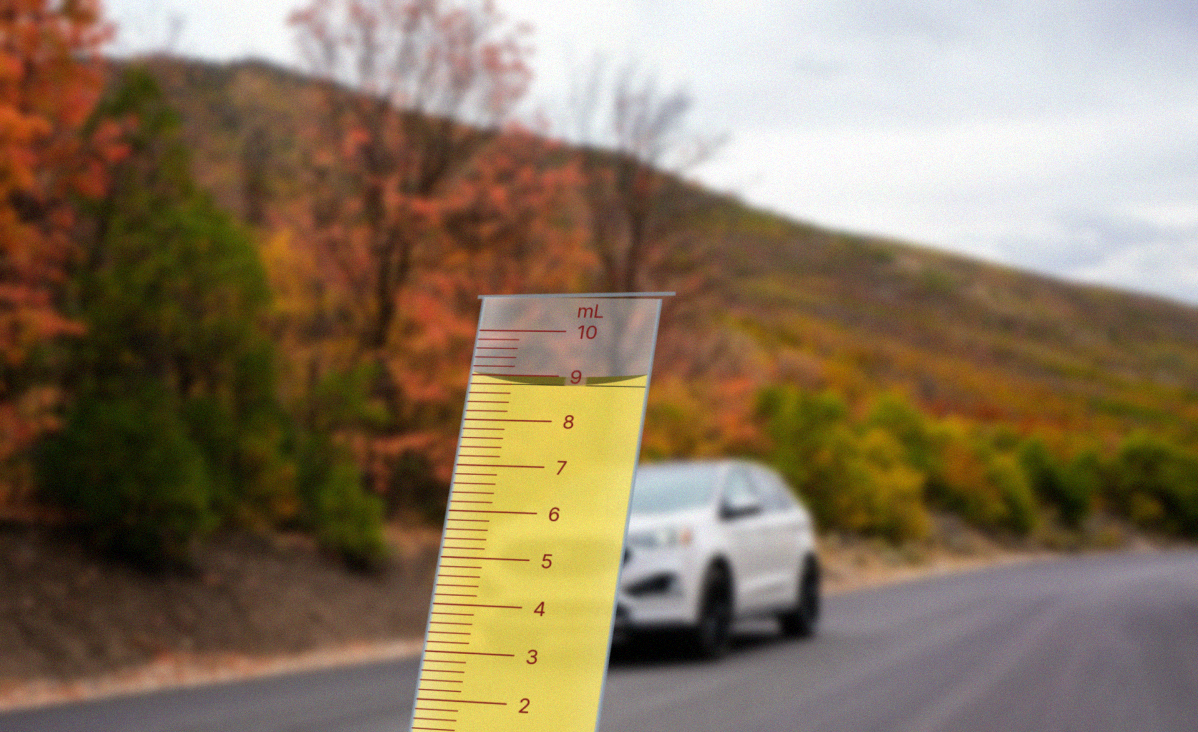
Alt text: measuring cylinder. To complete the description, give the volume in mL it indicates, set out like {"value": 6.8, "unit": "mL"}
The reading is {"value": 8.8, "unit": "mL"}
